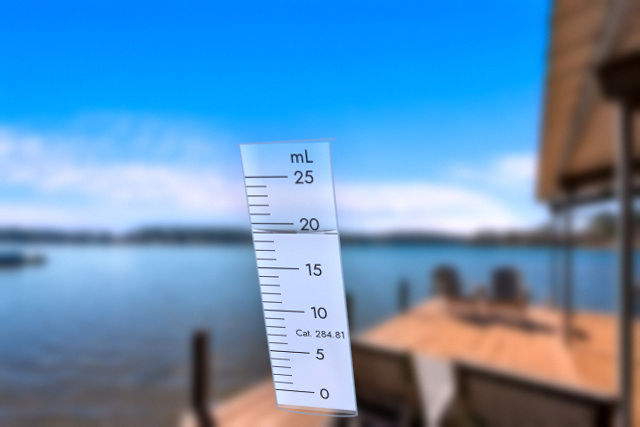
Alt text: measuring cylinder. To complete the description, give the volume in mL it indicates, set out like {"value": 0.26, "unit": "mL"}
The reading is {"value": 19, "unit": "mL"}
